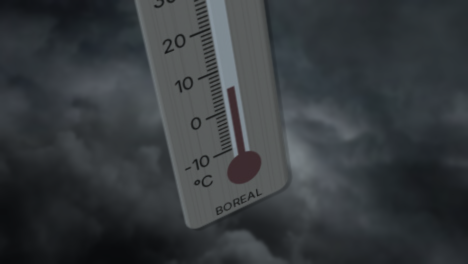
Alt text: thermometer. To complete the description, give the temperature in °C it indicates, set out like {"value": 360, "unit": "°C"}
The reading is {"value": 5, "unit": "°C"}
